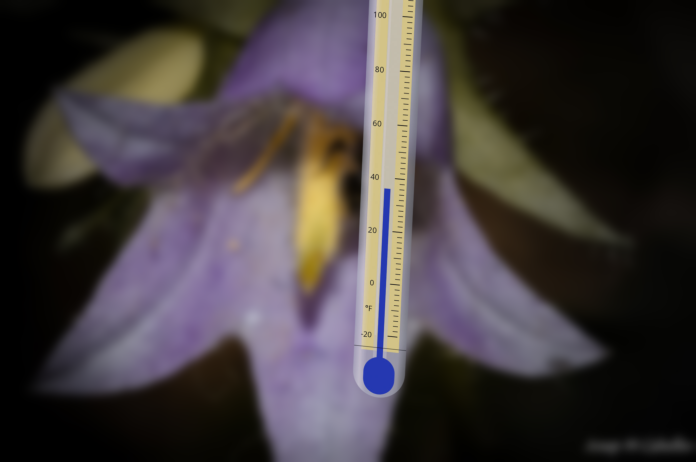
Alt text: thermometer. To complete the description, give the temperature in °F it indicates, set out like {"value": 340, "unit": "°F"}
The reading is {"value": 36, "unit": "°F"}
